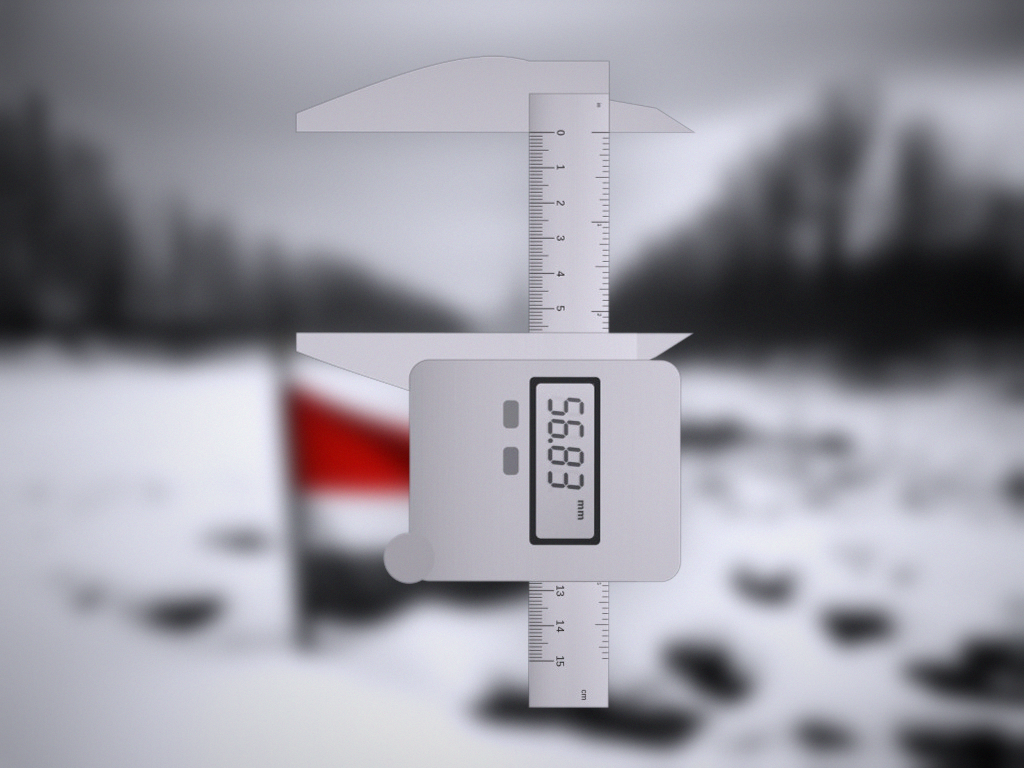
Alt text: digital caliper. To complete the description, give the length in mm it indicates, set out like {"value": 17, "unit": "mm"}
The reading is {"value": 56.83, "unit": "mm"}
